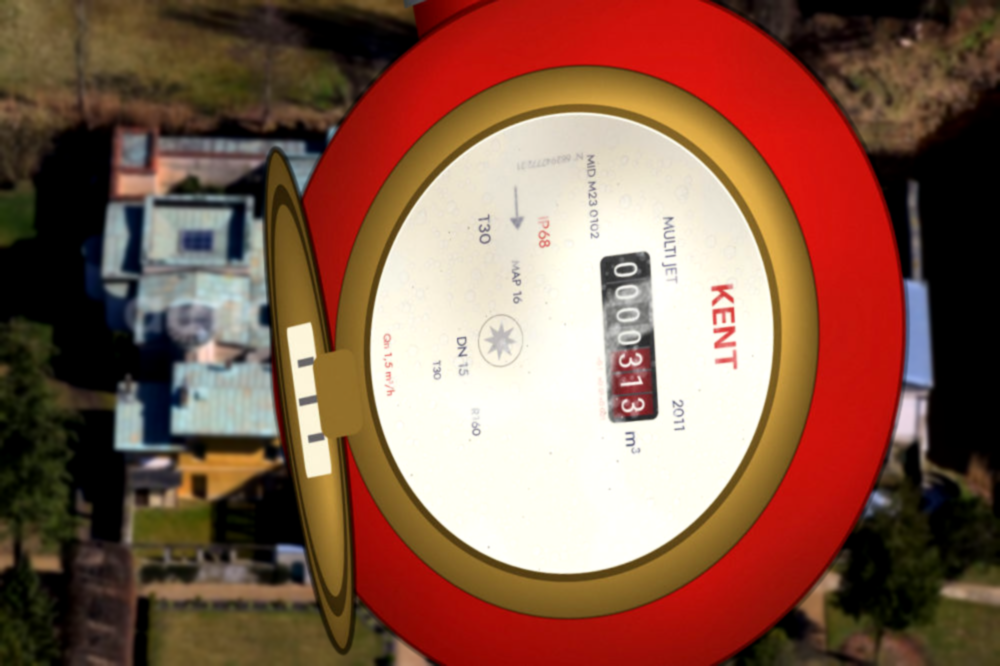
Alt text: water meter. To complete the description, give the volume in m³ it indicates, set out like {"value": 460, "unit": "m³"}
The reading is {"value": 0.313, "unit": "m³"}
